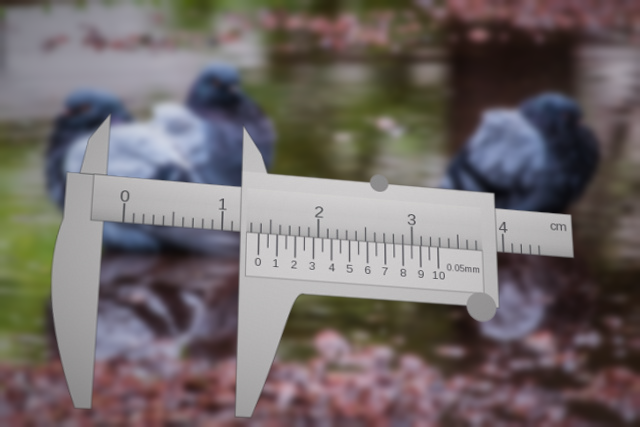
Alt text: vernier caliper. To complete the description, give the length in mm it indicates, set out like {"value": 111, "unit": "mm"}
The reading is {"value": 13.8, "unit": "mm"}
